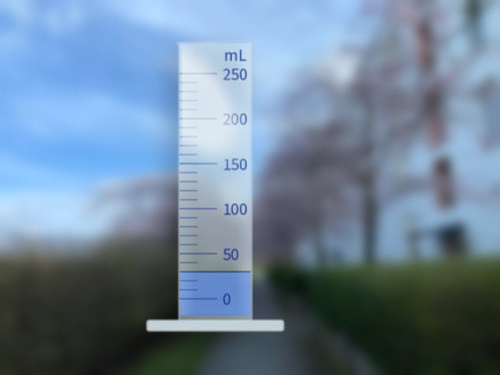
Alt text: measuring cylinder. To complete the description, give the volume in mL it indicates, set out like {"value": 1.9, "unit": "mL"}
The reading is {"value": 30, "unit": "mL"}
